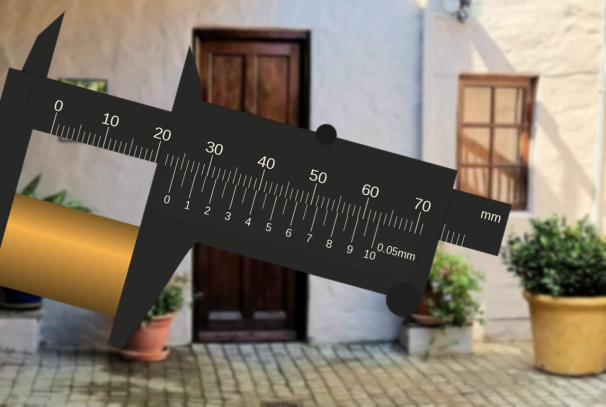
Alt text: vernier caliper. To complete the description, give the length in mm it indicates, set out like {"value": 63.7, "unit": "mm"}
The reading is {"value": 24.0, "unit": "mm"}
